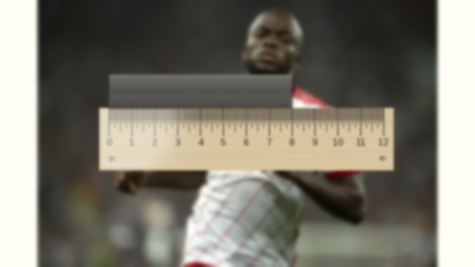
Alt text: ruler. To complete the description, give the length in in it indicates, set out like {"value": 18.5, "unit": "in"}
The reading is {"value": 8, "unit": "in"}
